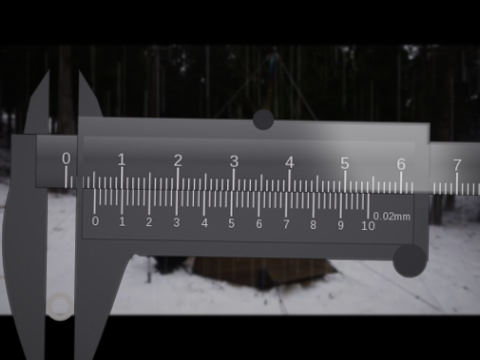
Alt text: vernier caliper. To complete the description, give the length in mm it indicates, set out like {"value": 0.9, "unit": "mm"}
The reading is {"value": 5.2, "unit": "mm"}
